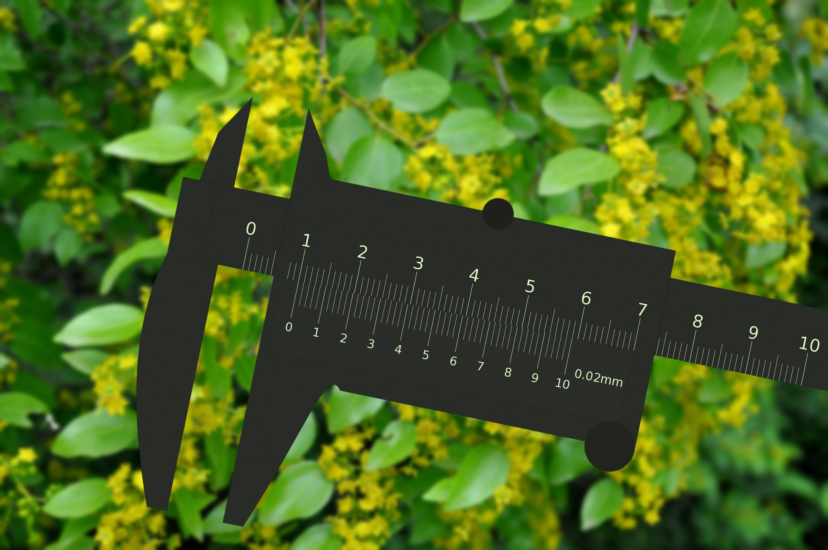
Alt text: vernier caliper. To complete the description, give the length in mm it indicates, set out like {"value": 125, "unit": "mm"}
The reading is {"value": 10.0, "unit": "mm"}
